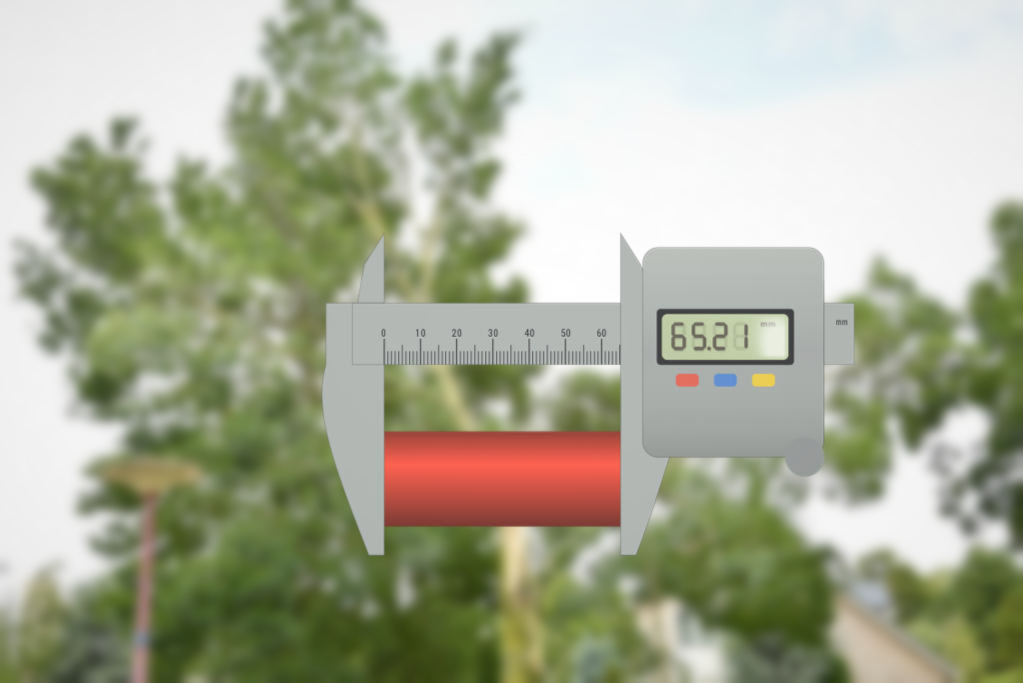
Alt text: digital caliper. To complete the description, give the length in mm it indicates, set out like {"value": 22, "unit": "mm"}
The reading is {"value": 65.21, "unit": "mm"}
